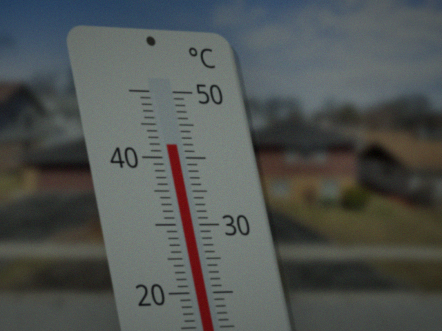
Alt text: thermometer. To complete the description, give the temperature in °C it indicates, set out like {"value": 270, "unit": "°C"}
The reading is {"value": 42, "unit": "°C"}
